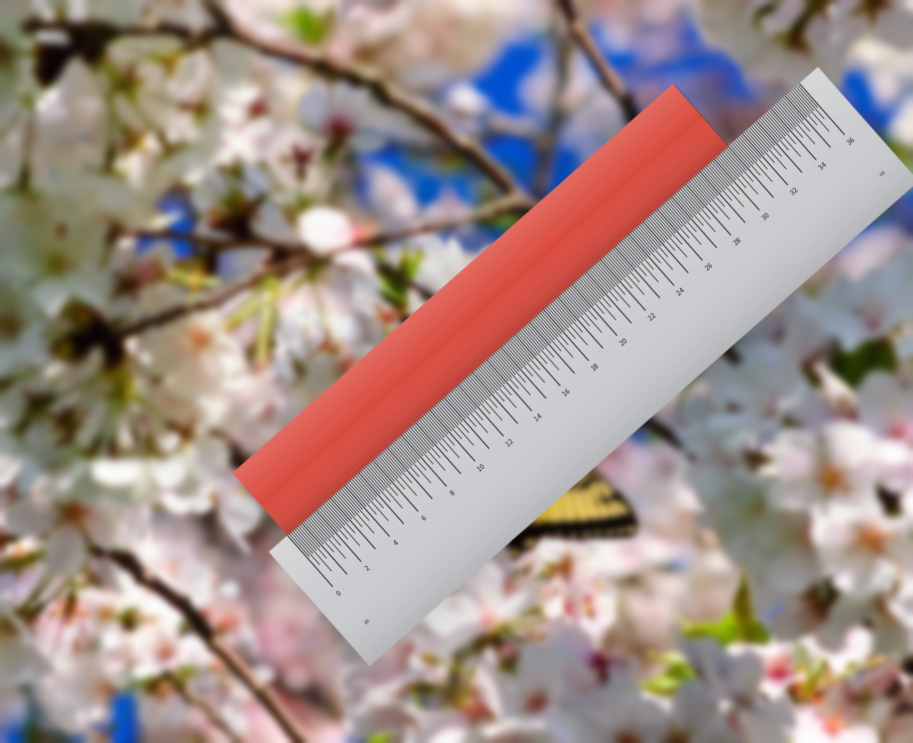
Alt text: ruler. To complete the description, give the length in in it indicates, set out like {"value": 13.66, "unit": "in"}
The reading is {"value": 31, "unit": "in"}
